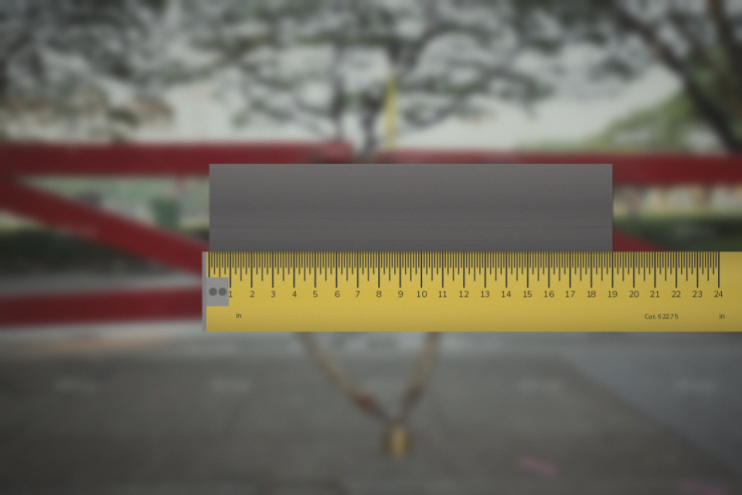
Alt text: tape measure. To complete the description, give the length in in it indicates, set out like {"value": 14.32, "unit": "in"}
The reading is {"value": 19, "unit": "in"}
